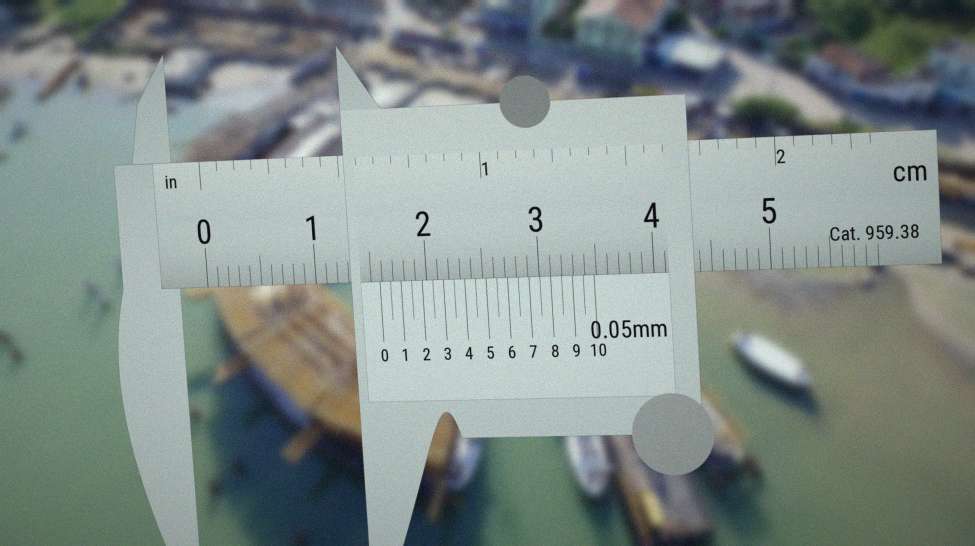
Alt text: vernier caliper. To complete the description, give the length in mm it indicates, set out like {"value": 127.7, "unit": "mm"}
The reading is {"value": 15.8, "unit": "mm"}
